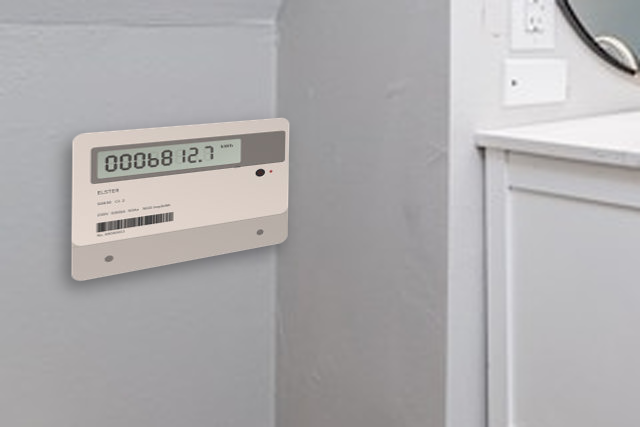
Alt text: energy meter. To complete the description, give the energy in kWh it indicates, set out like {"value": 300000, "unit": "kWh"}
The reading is {"value": 6812.7, "unit": "kWh"}
